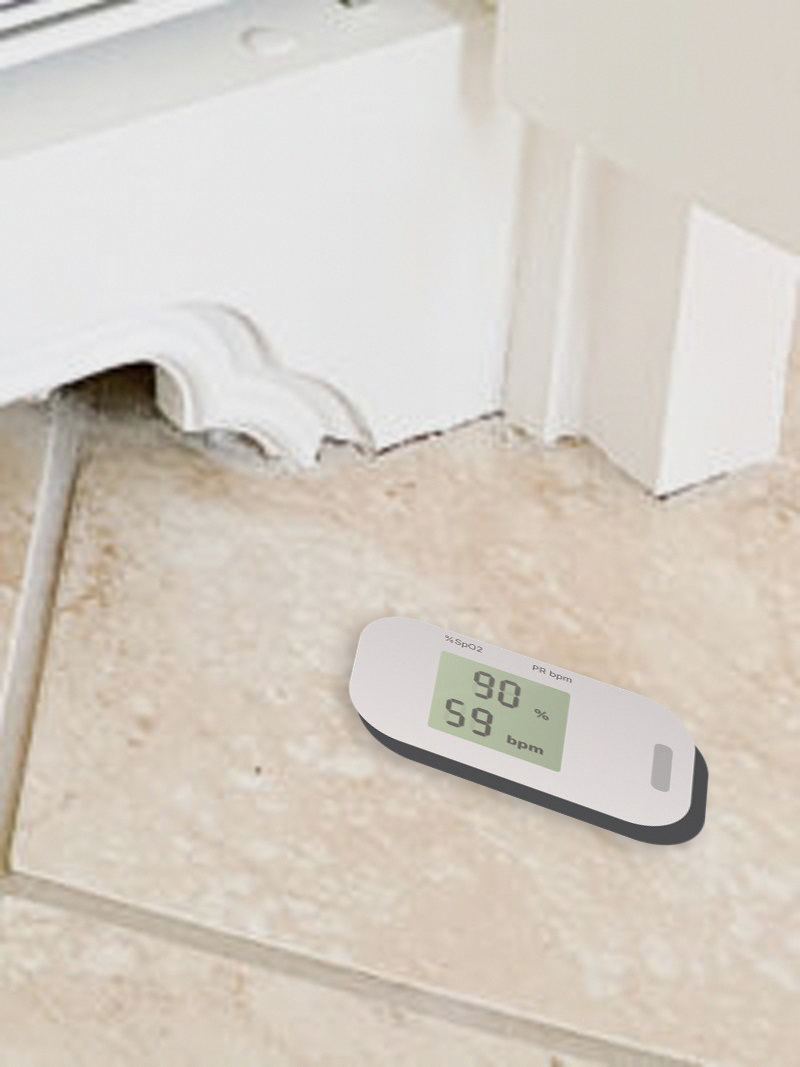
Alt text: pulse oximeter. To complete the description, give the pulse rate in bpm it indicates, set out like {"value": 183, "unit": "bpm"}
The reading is {"value": 59, "unit": "bpm"}
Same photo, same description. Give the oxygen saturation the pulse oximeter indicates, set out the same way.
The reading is {"value": 90, "unit": "%"}
